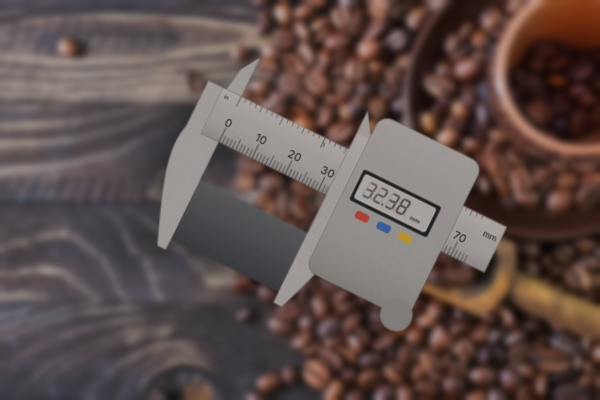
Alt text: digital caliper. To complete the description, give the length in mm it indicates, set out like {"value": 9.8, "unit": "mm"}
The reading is {"value": 32.38, "unit": "mm"}
